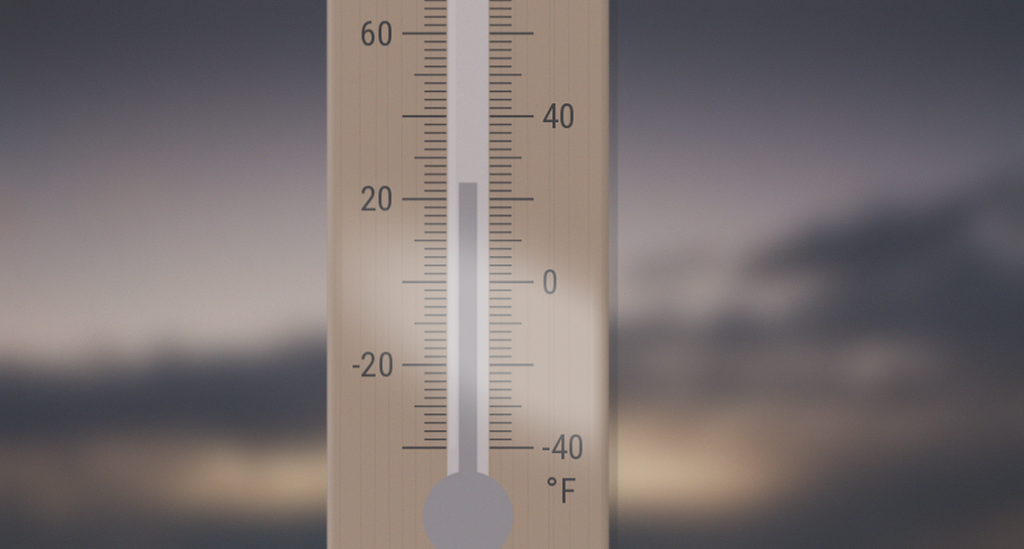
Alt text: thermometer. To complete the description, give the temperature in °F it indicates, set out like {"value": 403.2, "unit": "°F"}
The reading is {"value": 24, "unit": "°F"}
